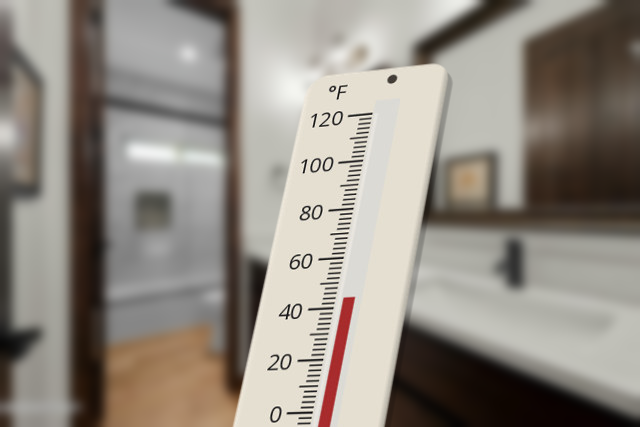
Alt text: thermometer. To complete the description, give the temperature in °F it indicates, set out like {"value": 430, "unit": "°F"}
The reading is {"value": 44, "unit": "°F"}
